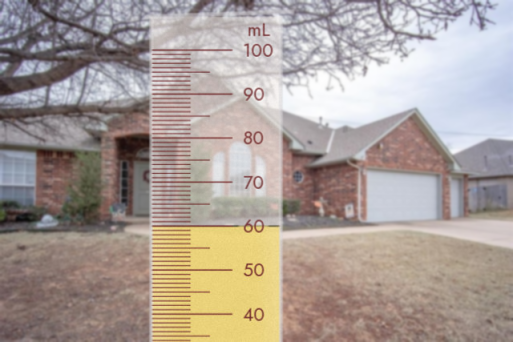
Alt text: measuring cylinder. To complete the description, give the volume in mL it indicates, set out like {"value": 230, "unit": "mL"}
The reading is {"value": 60, "unit": "mL"}
